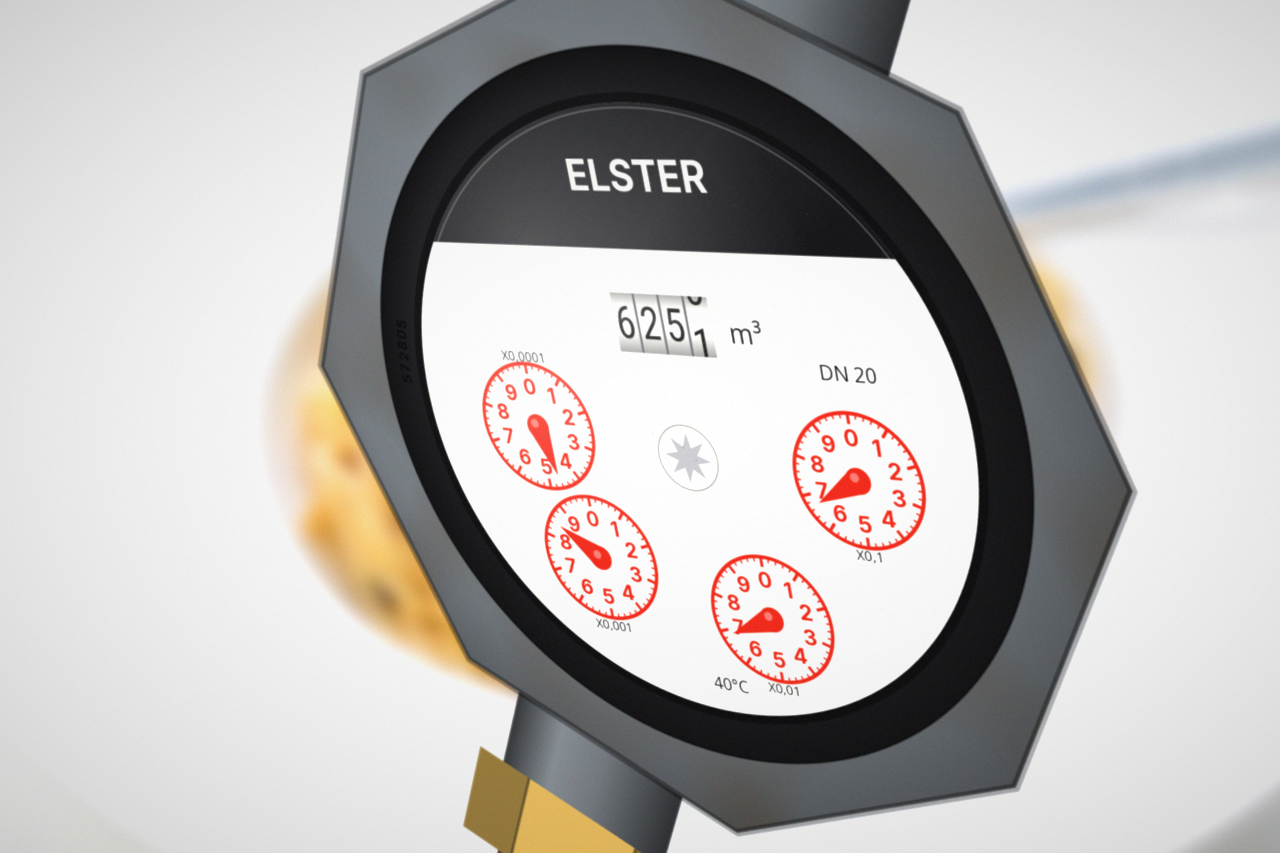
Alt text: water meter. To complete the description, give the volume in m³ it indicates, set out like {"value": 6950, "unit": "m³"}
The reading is {"value": 6250.6684, "unit": "m³"}
